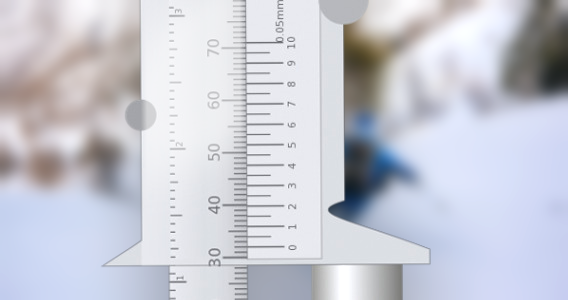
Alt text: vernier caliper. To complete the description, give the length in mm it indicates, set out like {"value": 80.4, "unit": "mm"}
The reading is {"value": 32.0, "unit": "mm"}
